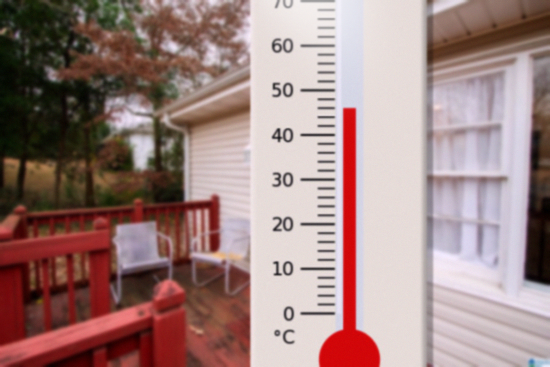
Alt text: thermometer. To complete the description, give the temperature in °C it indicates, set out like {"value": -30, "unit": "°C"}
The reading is {"value": 46, "unit": "°C"}
